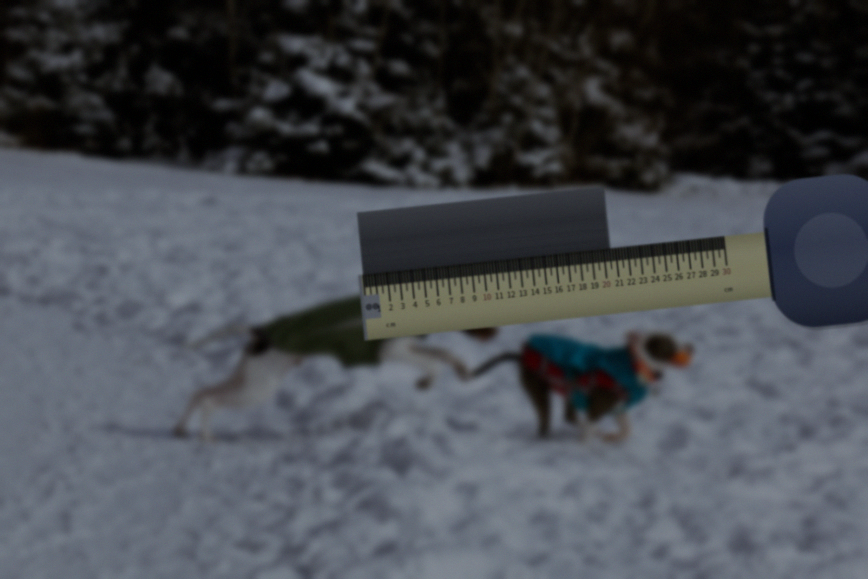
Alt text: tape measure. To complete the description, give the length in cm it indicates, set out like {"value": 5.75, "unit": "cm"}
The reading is {"value": 20.5, "unit": "cm"}
